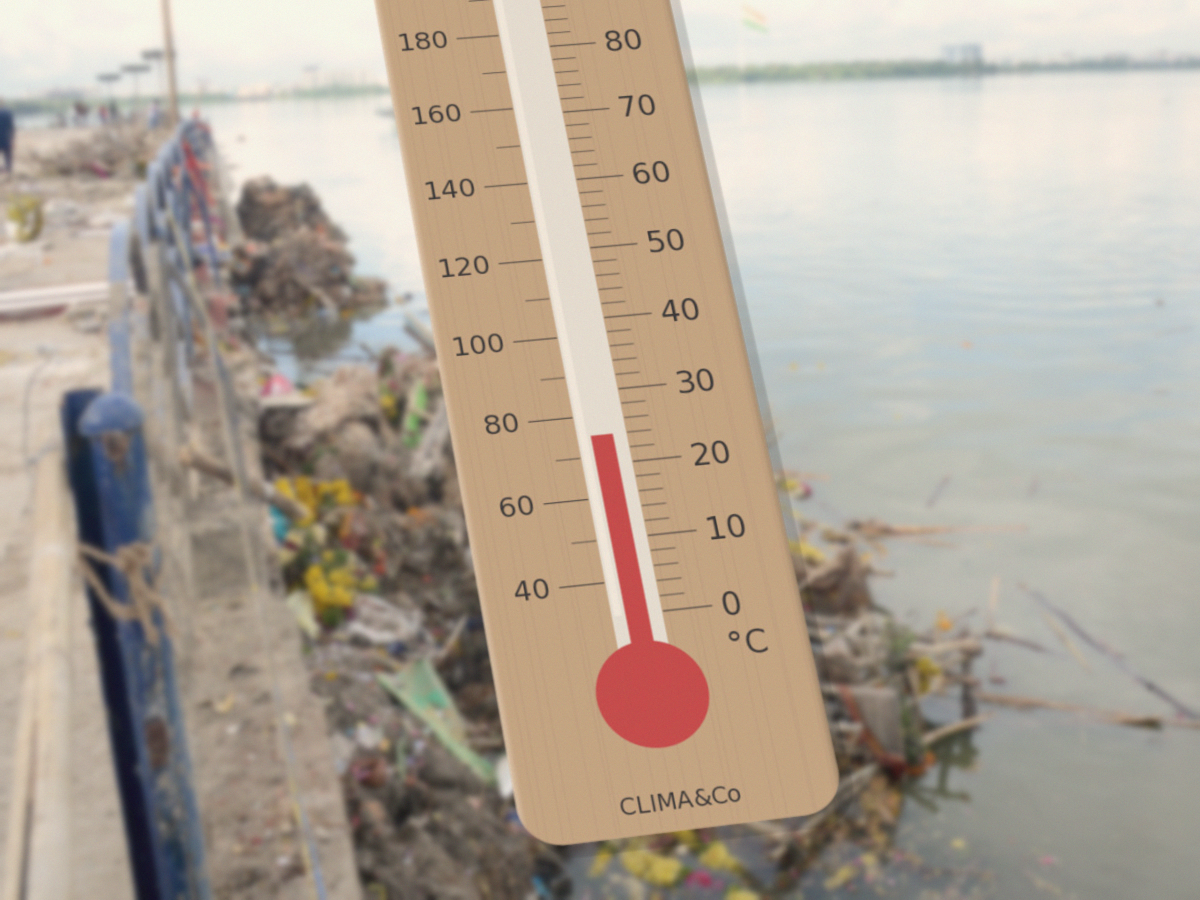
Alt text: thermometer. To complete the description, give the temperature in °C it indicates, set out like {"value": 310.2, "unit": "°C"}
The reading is {"value": 24, "unit": "°C"}
